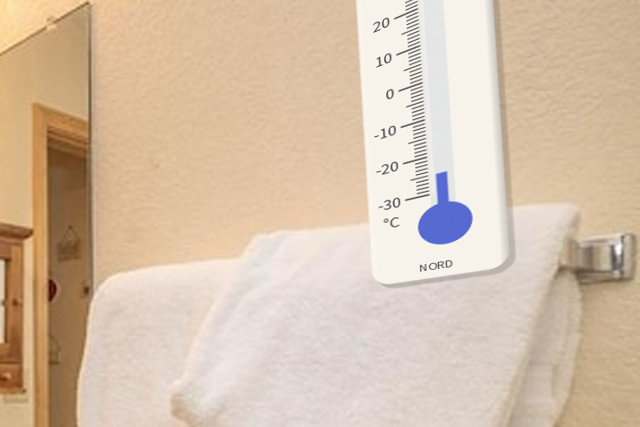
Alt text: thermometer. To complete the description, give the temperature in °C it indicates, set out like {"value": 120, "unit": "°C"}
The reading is {"value": -25, "unit": "°C"}
